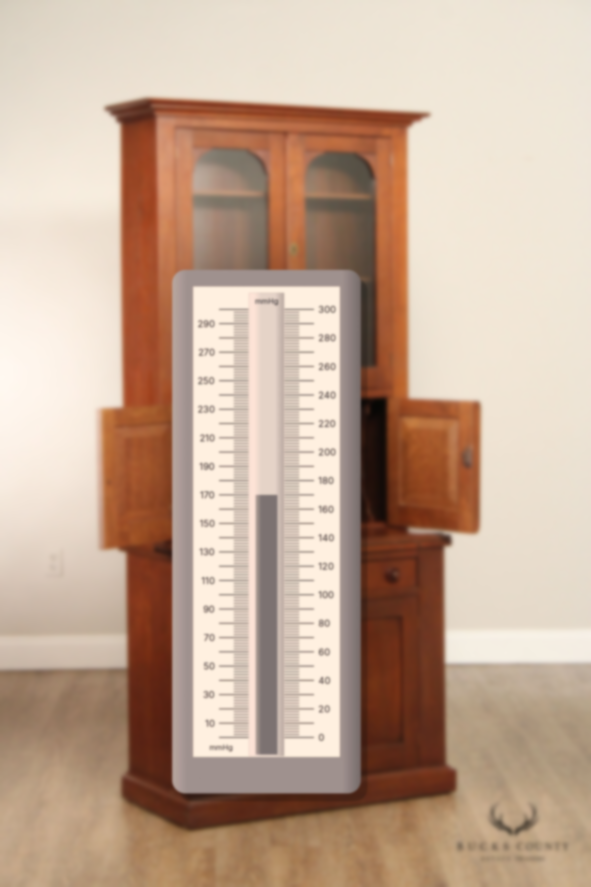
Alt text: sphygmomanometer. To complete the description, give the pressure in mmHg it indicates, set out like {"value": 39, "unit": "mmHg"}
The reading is {"value": 170, "unit": "mmHg"}
